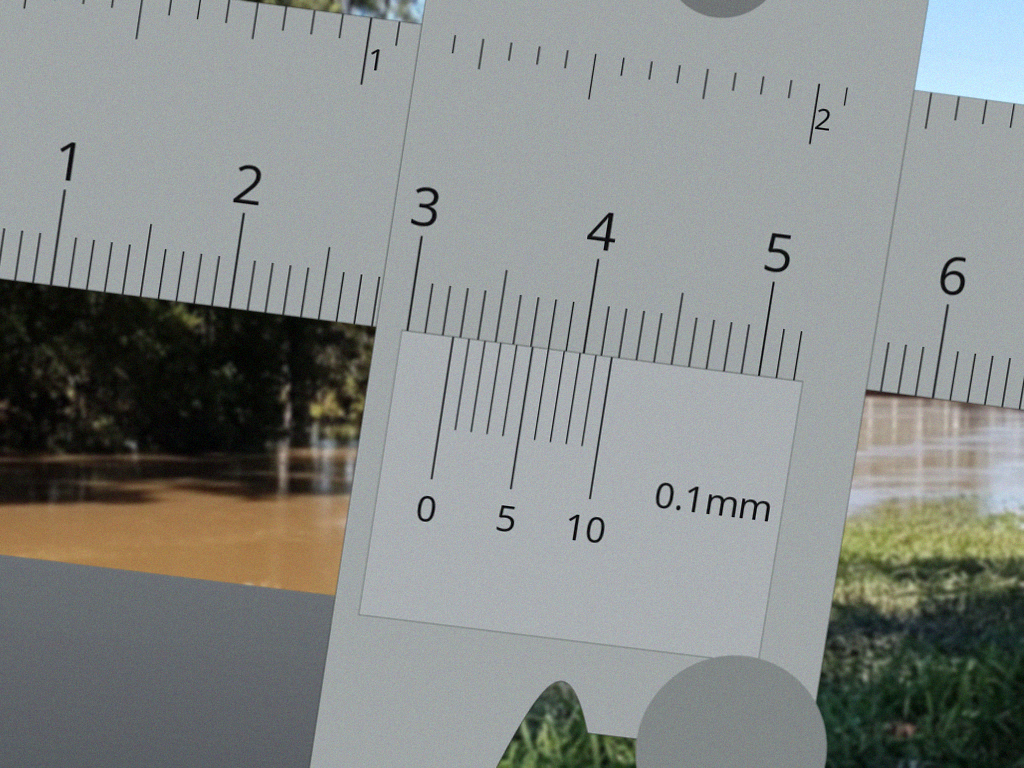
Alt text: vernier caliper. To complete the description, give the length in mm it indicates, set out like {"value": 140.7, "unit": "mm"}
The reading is {"value": 32.6, "unit": "mm"}
